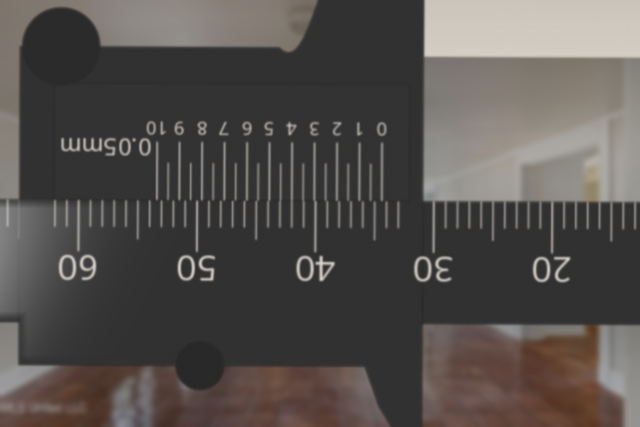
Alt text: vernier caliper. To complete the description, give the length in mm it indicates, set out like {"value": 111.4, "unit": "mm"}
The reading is {"value": 34.4, "unit": "mm"}
